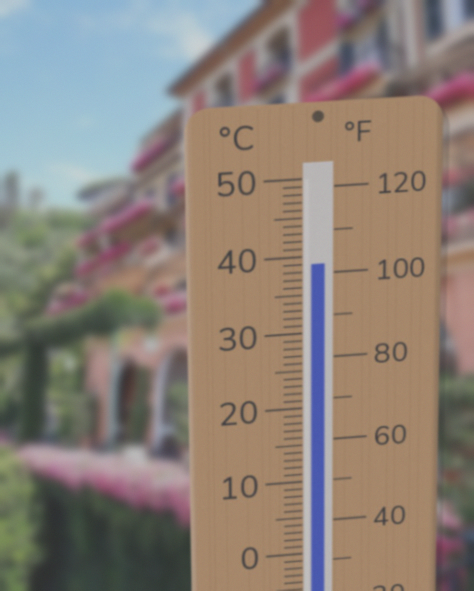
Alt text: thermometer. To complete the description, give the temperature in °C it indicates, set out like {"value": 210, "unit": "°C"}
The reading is {"value": 39, "unit": "°C"}
